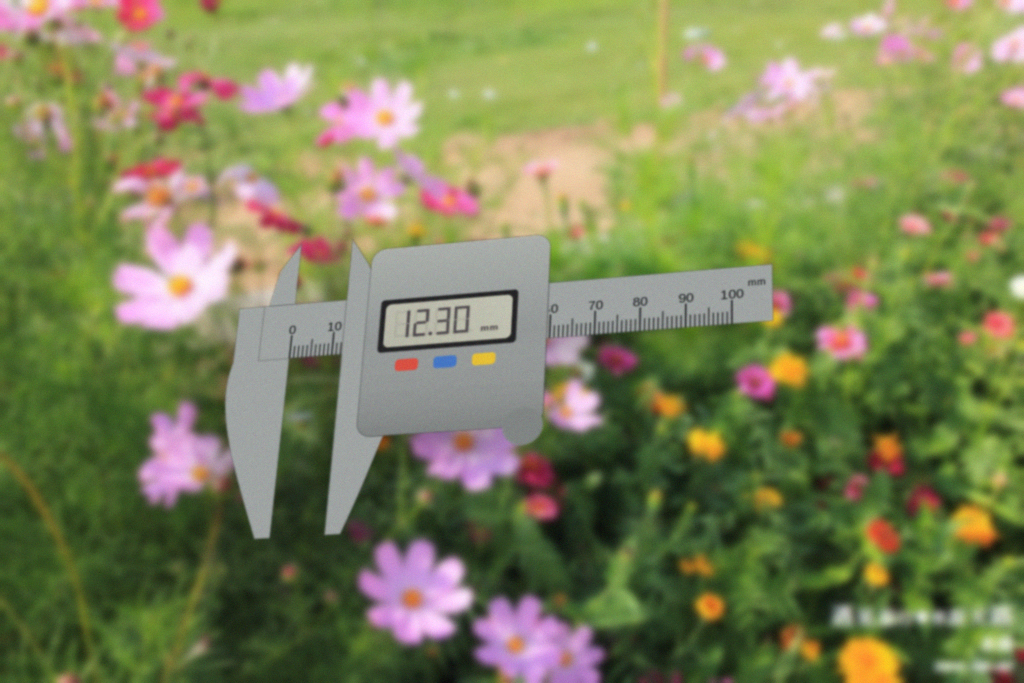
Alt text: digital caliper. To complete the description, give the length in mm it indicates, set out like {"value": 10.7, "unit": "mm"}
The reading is {"value": 12.30, "unit": "mm"}
